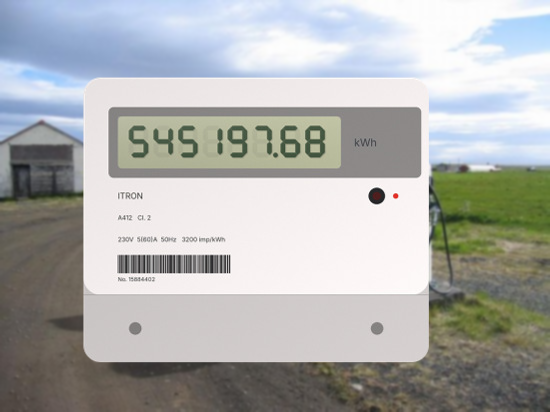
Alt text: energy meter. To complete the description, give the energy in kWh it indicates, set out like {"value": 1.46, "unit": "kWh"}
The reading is {"value": 545197.68, "unit": "kWh"}
